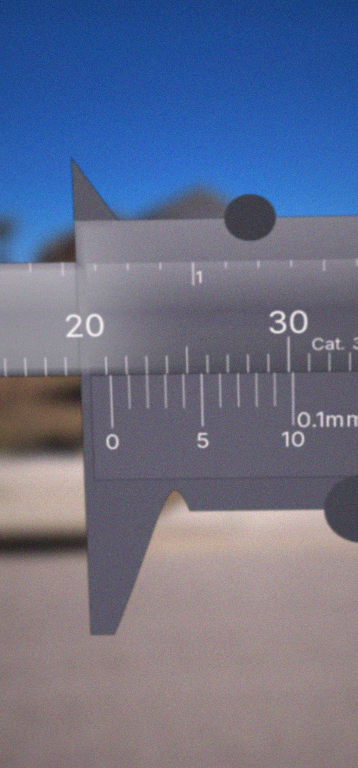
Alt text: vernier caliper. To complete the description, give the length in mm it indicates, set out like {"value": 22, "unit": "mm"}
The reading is {"value": 21.2, "unit": "mm"}
